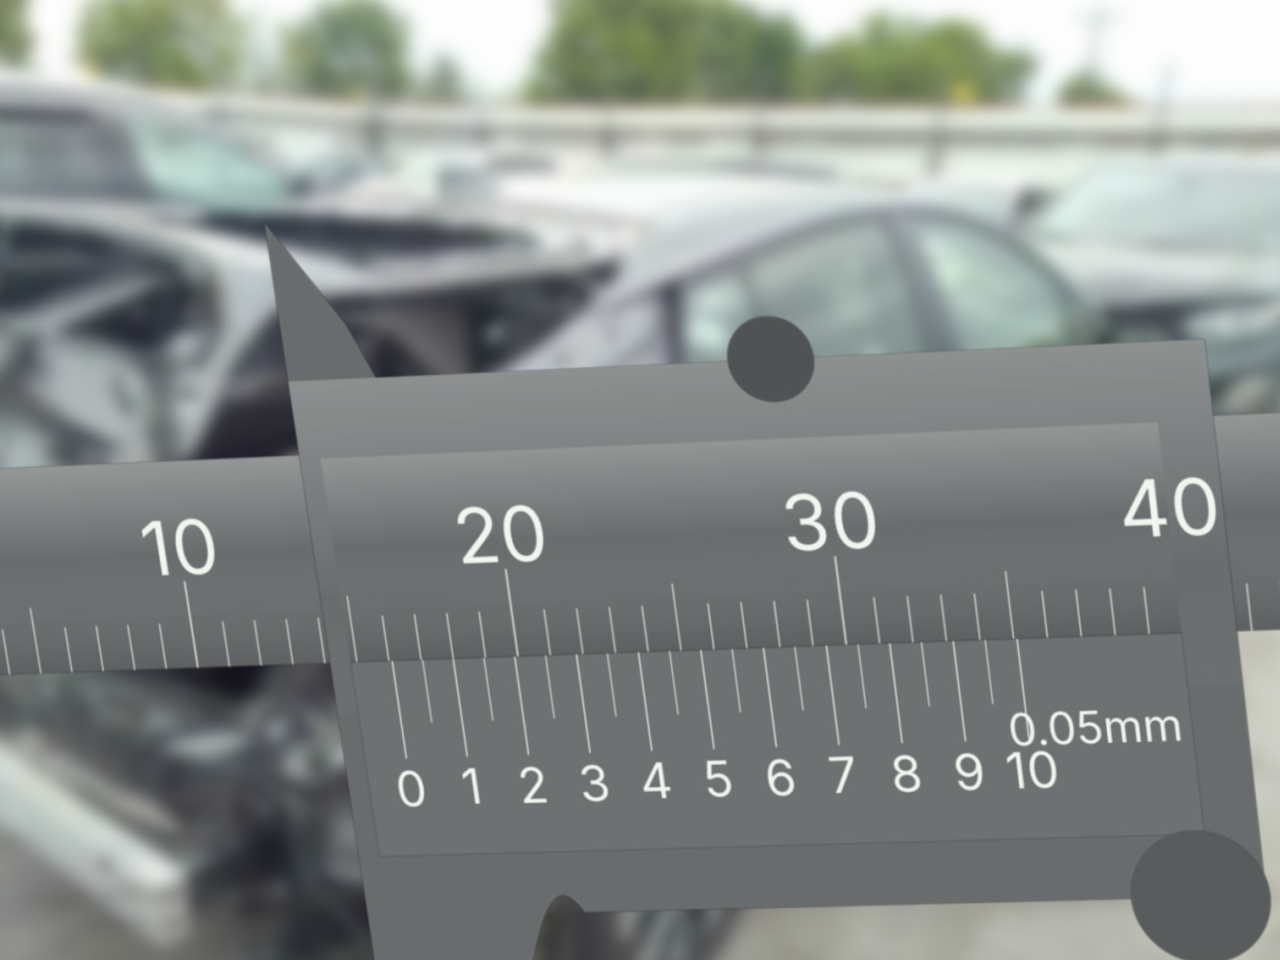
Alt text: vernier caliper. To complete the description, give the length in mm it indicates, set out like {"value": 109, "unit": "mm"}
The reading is {"value": 16.10, "unit": "mm"}
